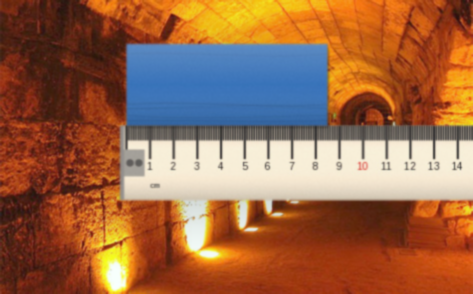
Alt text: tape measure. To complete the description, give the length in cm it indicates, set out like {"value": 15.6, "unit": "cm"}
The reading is {"value": 8.5, "unit": "cm"}
